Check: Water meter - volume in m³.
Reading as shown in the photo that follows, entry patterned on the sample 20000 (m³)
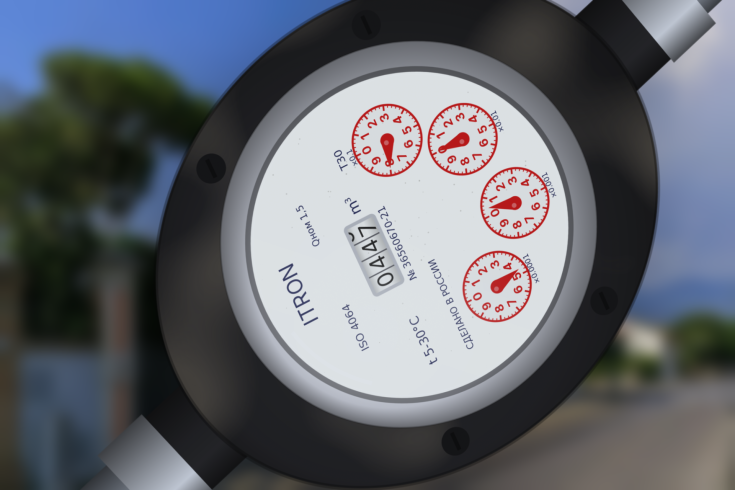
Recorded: 446.8004 (m³)
